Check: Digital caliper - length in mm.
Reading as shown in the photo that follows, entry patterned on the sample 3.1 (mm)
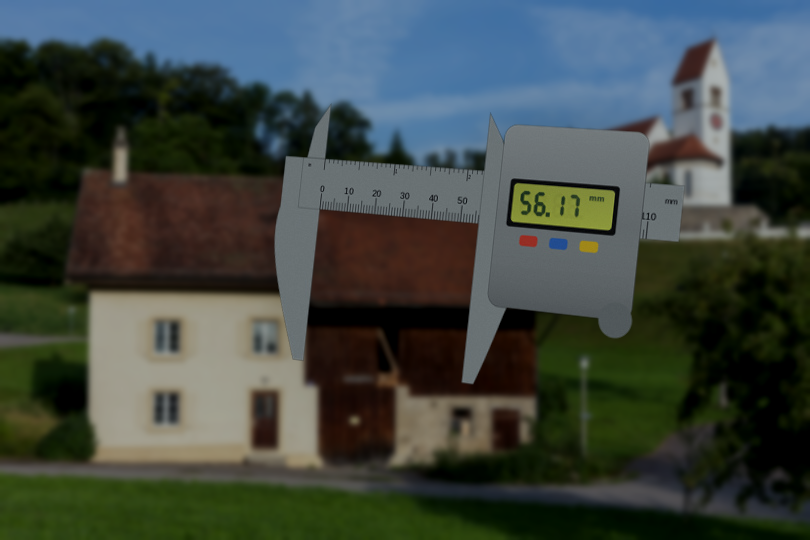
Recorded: 56.17 (mm)
